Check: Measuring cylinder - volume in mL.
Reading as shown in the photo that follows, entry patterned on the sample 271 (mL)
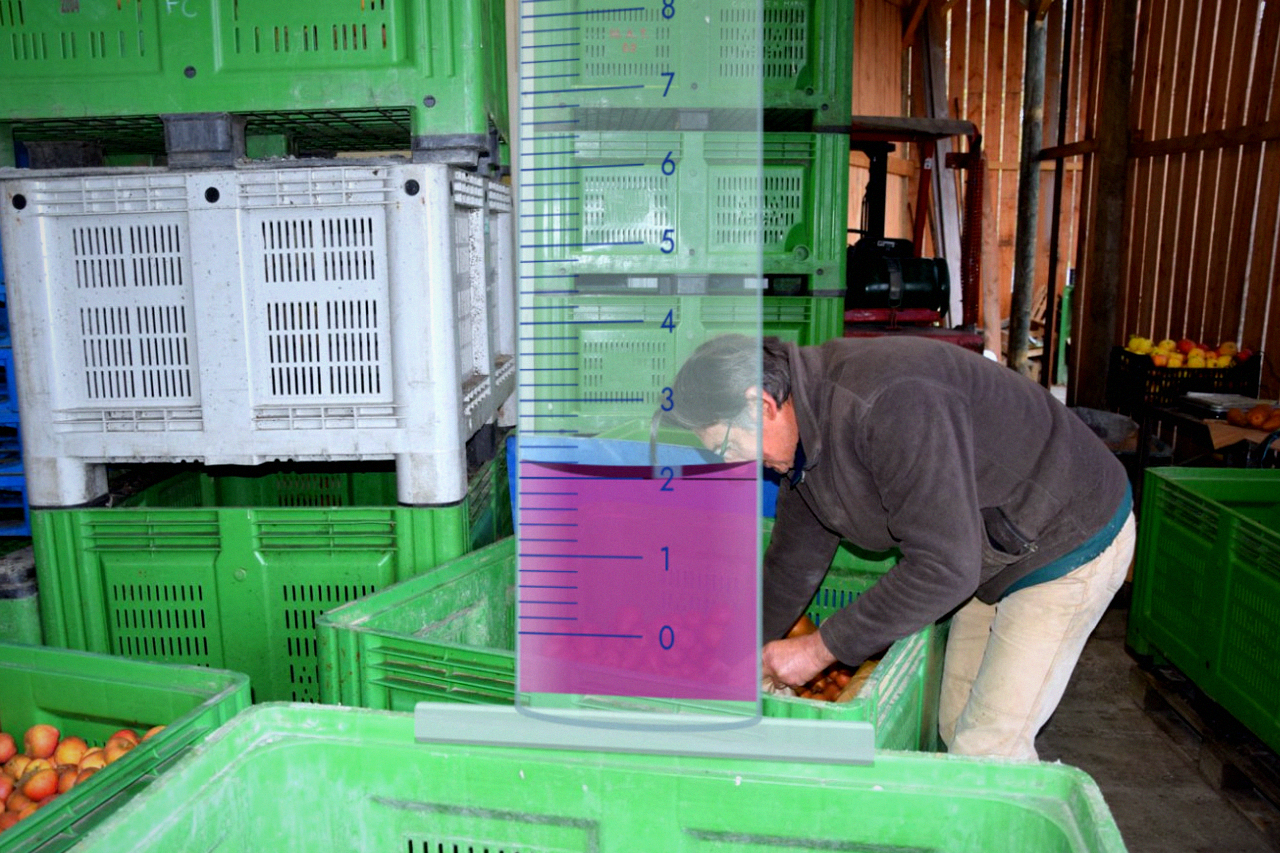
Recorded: 2 (mL)
